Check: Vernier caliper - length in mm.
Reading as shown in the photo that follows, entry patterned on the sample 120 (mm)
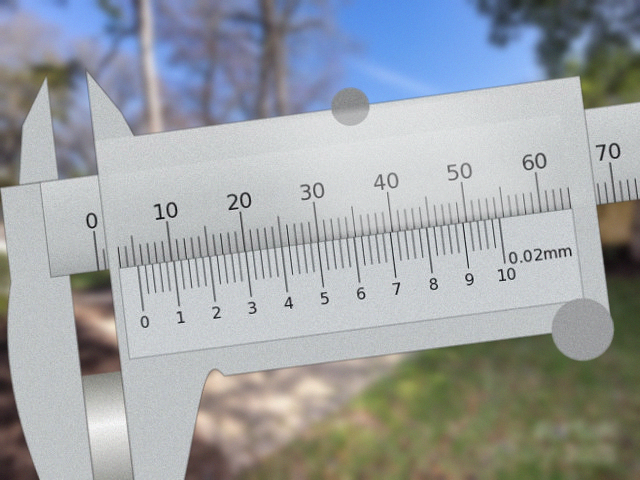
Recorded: 5.4 (mm)
